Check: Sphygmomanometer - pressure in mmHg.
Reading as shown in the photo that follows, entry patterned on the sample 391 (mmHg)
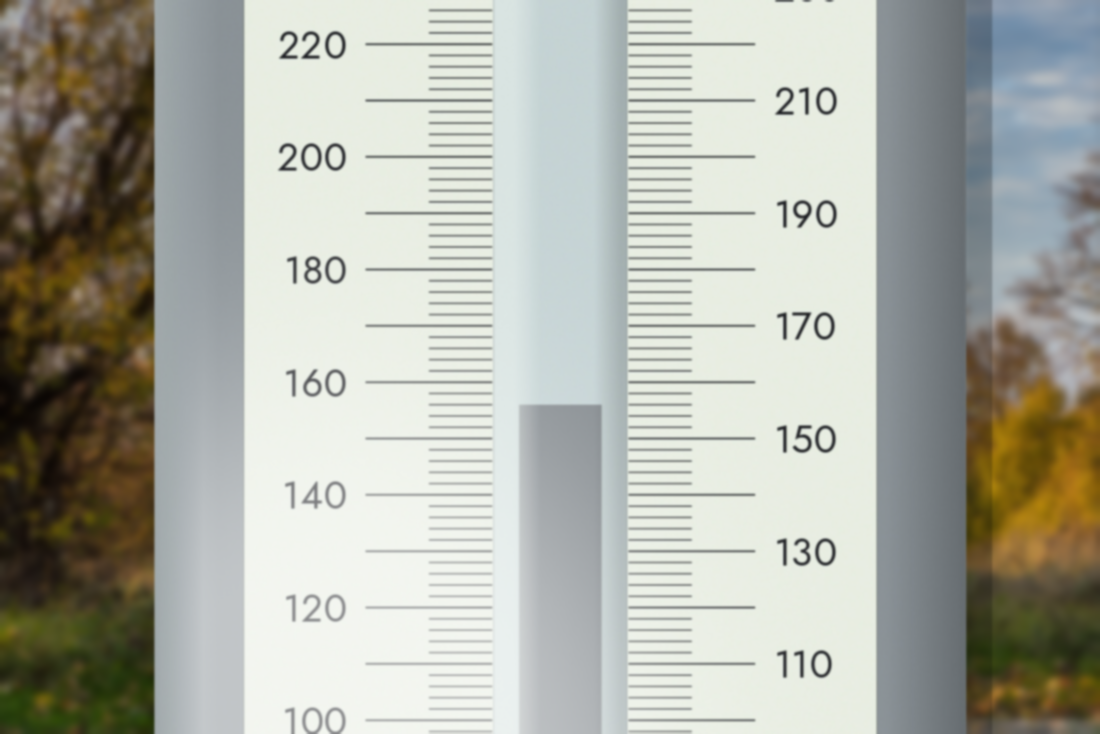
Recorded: 156 (mmHg)
